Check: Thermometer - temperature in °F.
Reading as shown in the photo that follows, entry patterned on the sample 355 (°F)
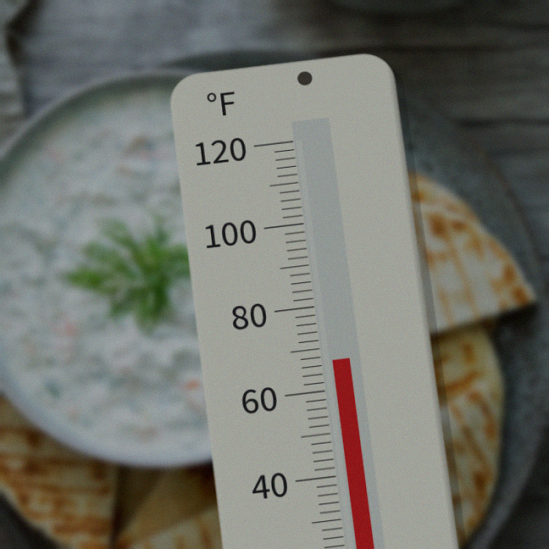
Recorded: 67 (°F)
